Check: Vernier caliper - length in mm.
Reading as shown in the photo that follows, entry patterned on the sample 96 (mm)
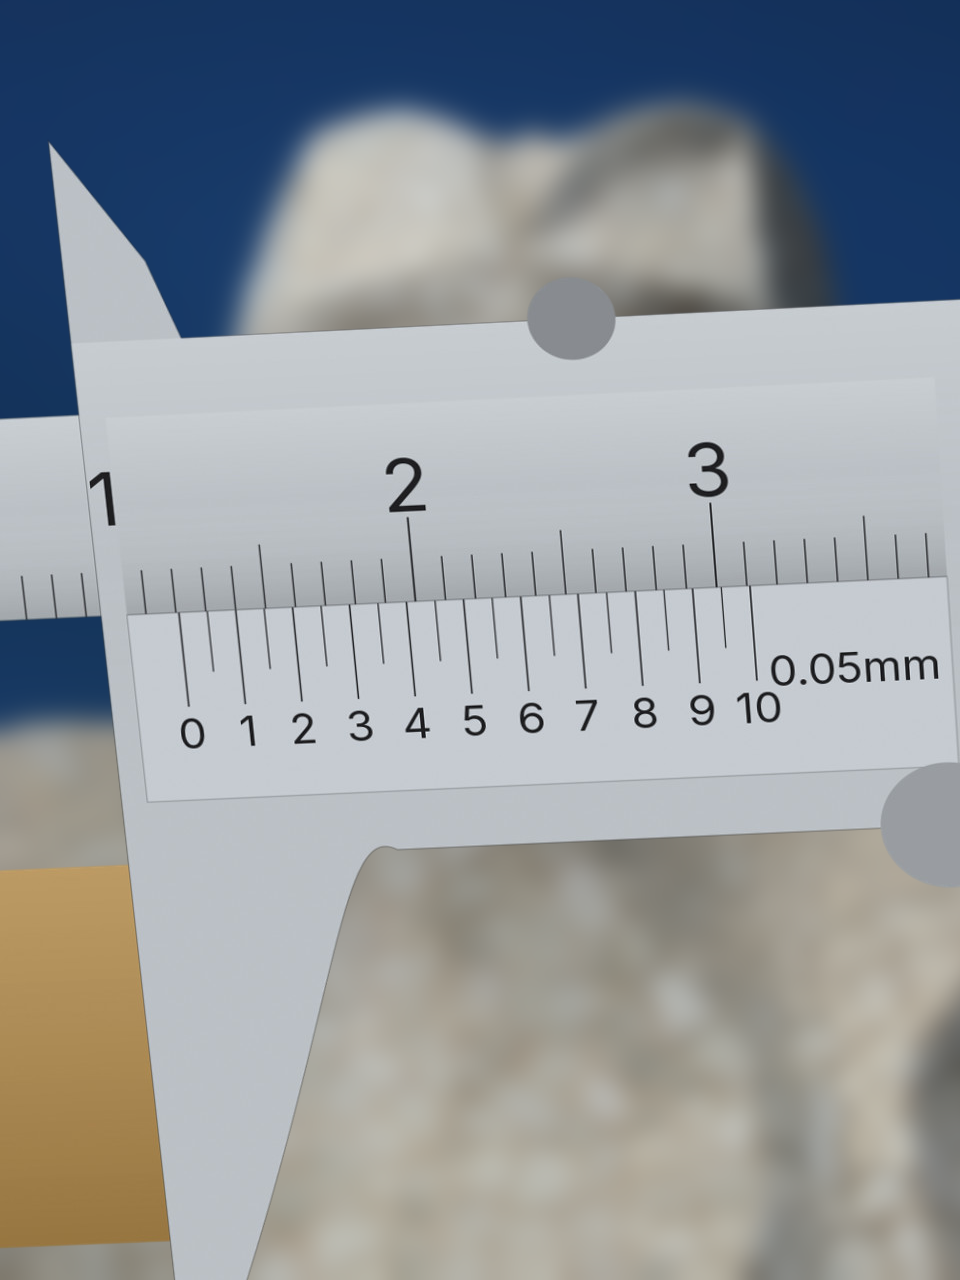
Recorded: 12.10 (mm)
